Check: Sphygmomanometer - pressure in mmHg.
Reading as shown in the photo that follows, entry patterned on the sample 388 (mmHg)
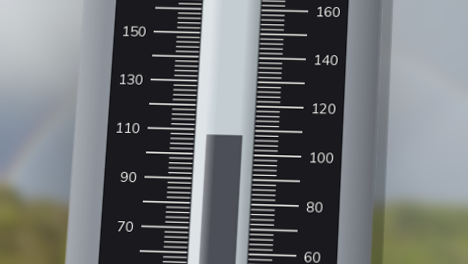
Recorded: 108 (mmHg)
